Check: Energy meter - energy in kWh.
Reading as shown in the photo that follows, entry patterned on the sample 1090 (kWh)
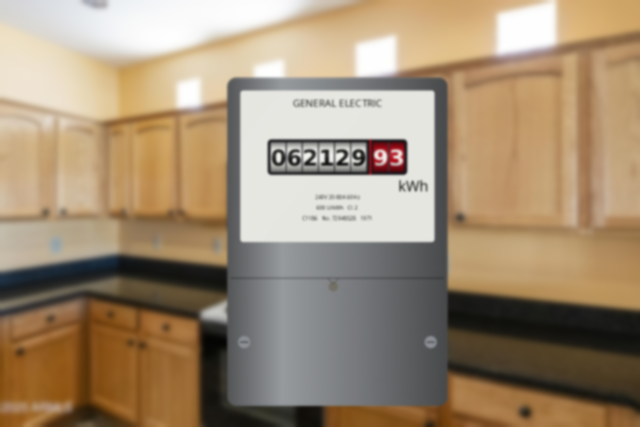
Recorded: 62129.93 (kWh)
